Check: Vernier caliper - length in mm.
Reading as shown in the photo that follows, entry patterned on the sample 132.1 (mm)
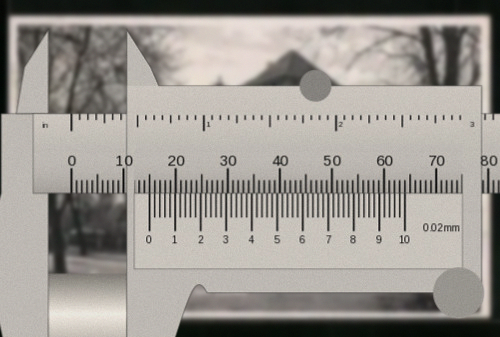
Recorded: 15.0 (mm)
